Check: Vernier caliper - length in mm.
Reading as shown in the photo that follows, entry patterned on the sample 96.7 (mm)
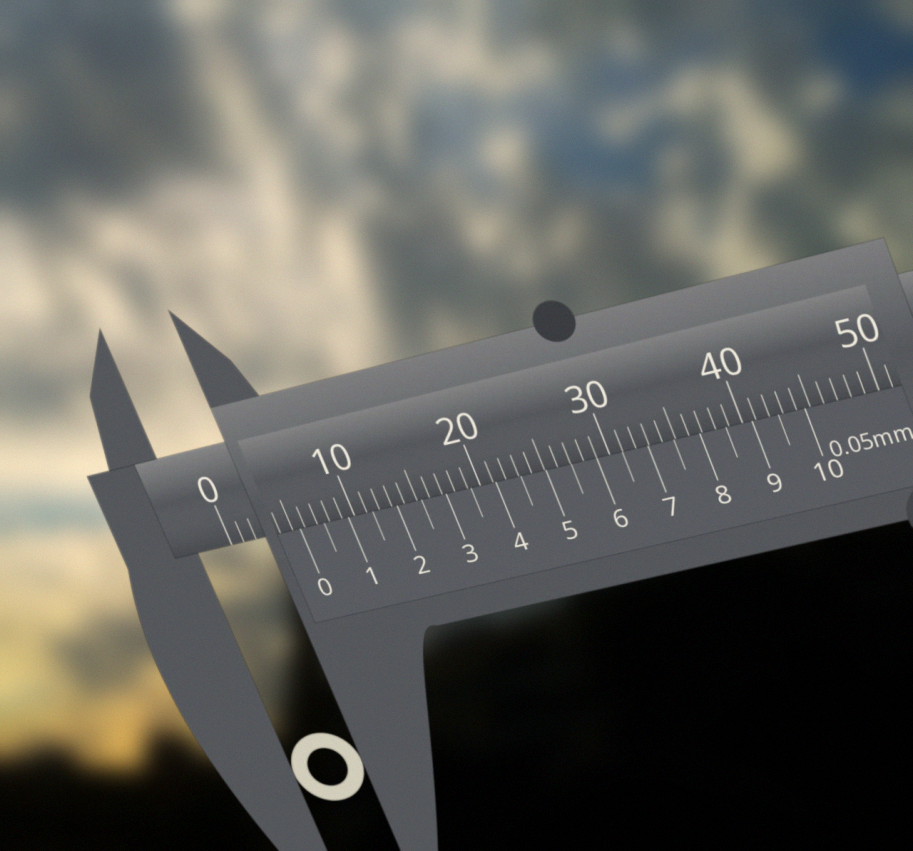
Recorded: 5.6 (mm)
